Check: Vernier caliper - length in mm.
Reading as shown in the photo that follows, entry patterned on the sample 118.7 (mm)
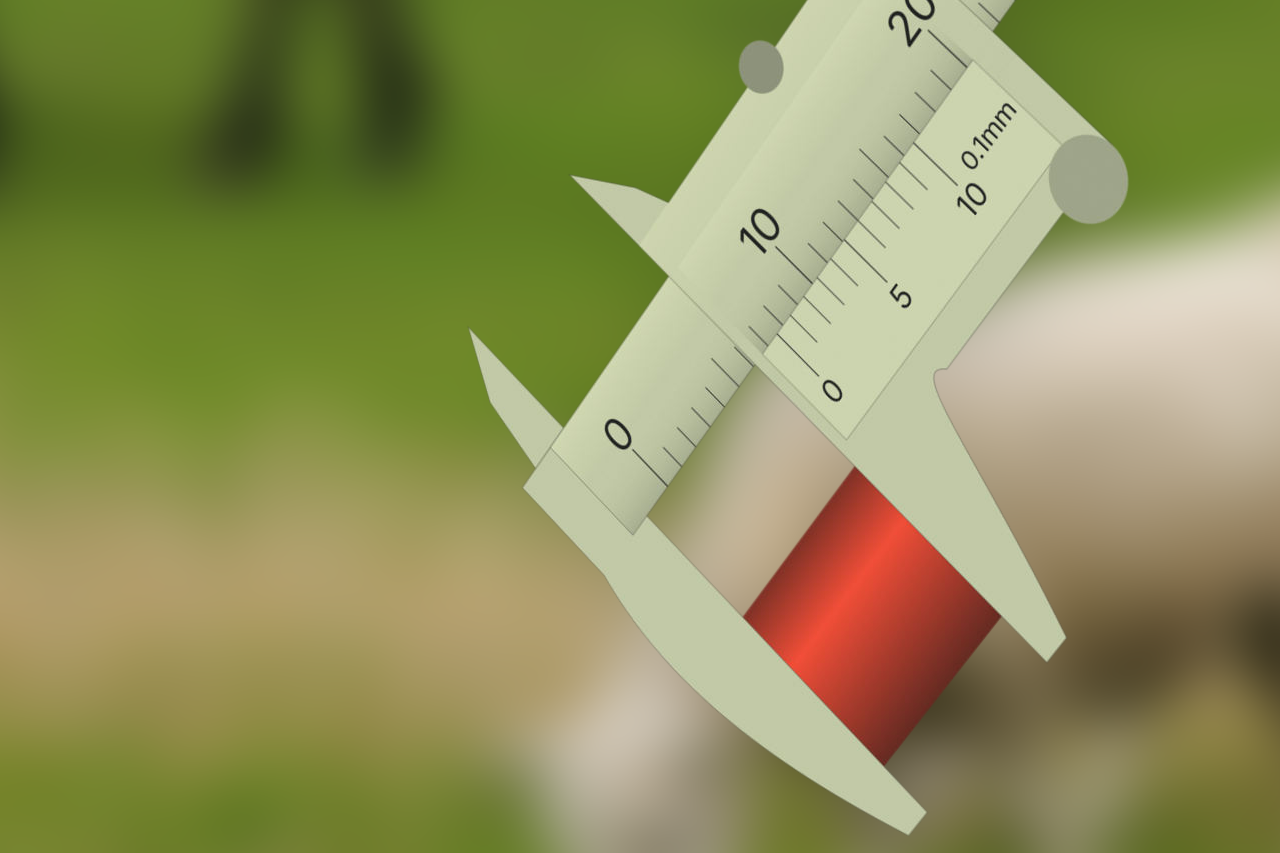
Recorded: 7.6 (mm)
